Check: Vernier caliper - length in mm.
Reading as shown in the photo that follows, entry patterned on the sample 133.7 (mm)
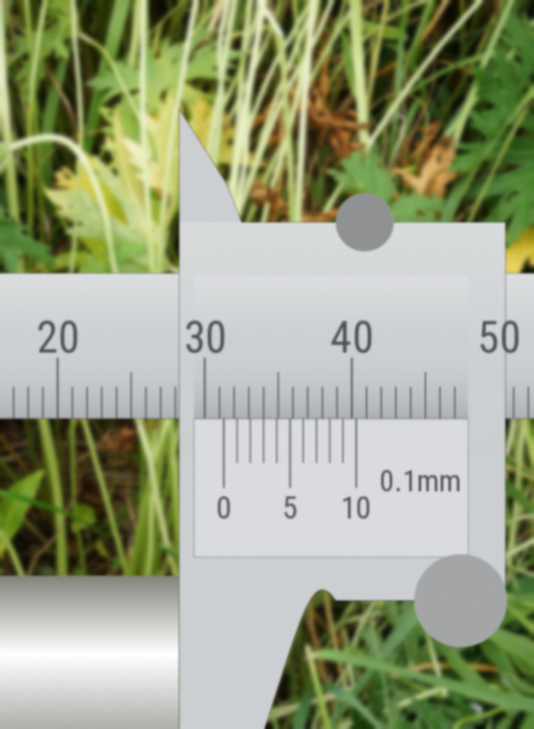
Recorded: 31.3 (mm)
